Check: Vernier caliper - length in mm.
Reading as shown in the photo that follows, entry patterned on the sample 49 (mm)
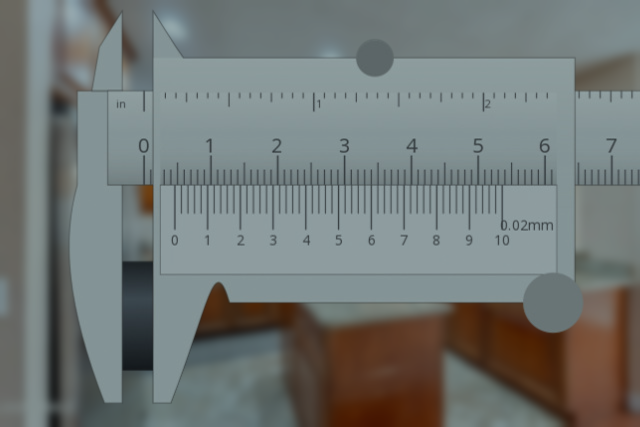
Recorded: 4.6 (mm)
